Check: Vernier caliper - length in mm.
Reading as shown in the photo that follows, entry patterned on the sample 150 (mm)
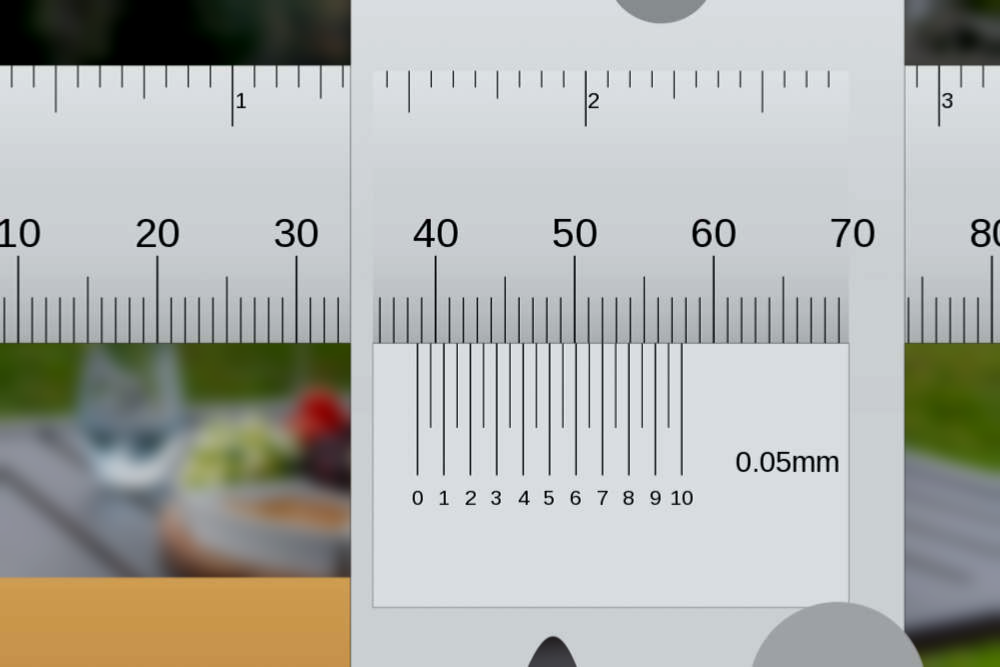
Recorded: 38.7 (mm)
